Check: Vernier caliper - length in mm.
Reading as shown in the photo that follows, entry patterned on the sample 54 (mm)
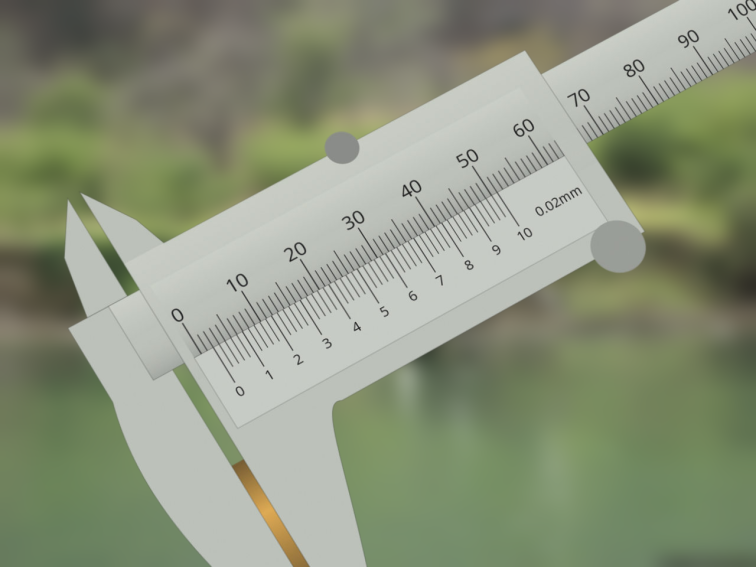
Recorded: 2.0 (mm)
